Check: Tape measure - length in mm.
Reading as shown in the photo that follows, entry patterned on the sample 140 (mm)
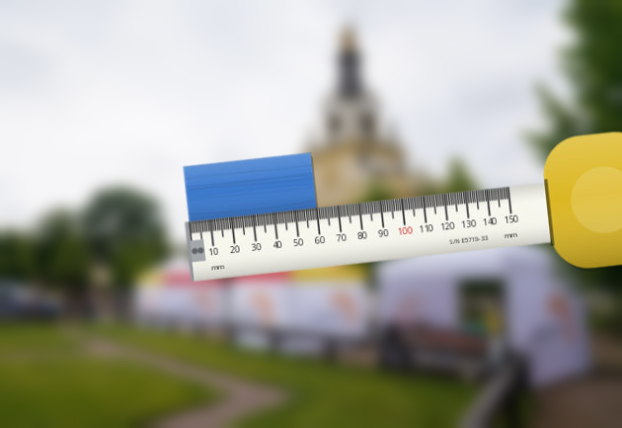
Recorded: 60 (mm)
